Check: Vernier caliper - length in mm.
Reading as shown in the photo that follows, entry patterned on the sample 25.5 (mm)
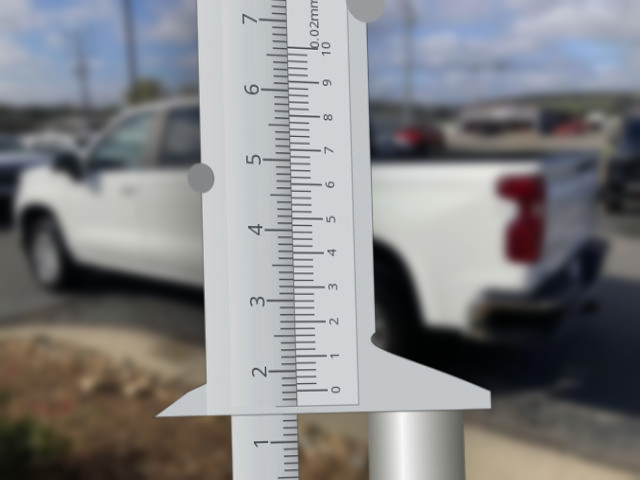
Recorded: 17.2 (mm)
